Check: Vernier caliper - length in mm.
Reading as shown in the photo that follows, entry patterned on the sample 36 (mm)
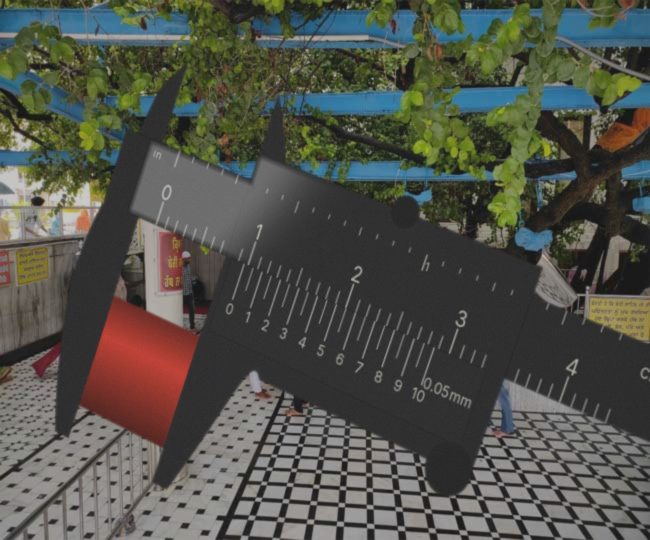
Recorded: 9.6 (mm)
